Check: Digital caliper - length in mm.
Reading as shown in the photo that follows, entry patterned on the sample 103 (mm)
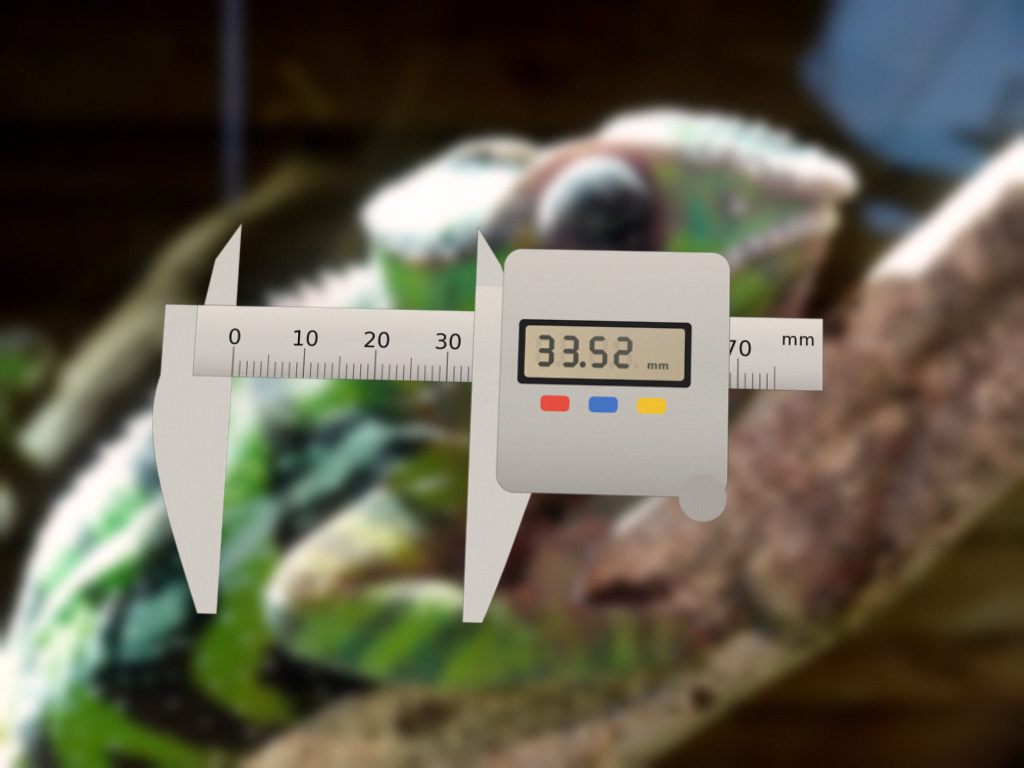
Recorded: 33.52 (mm)
